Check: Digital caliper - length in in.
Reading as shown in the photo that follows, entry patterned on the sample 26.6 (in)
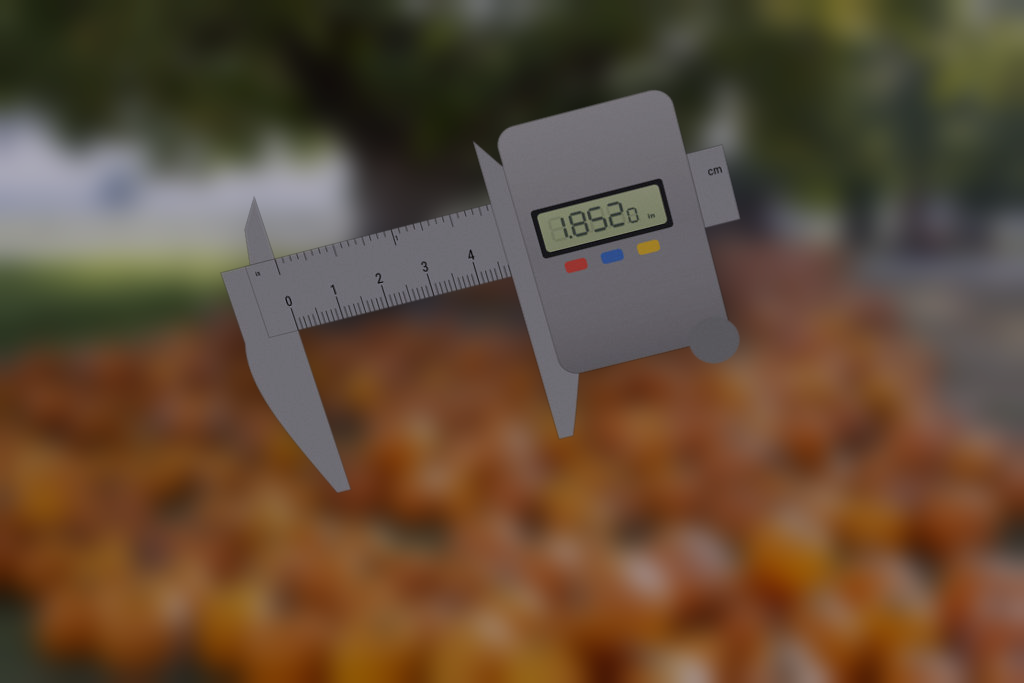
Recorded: 1.8520 (in)
